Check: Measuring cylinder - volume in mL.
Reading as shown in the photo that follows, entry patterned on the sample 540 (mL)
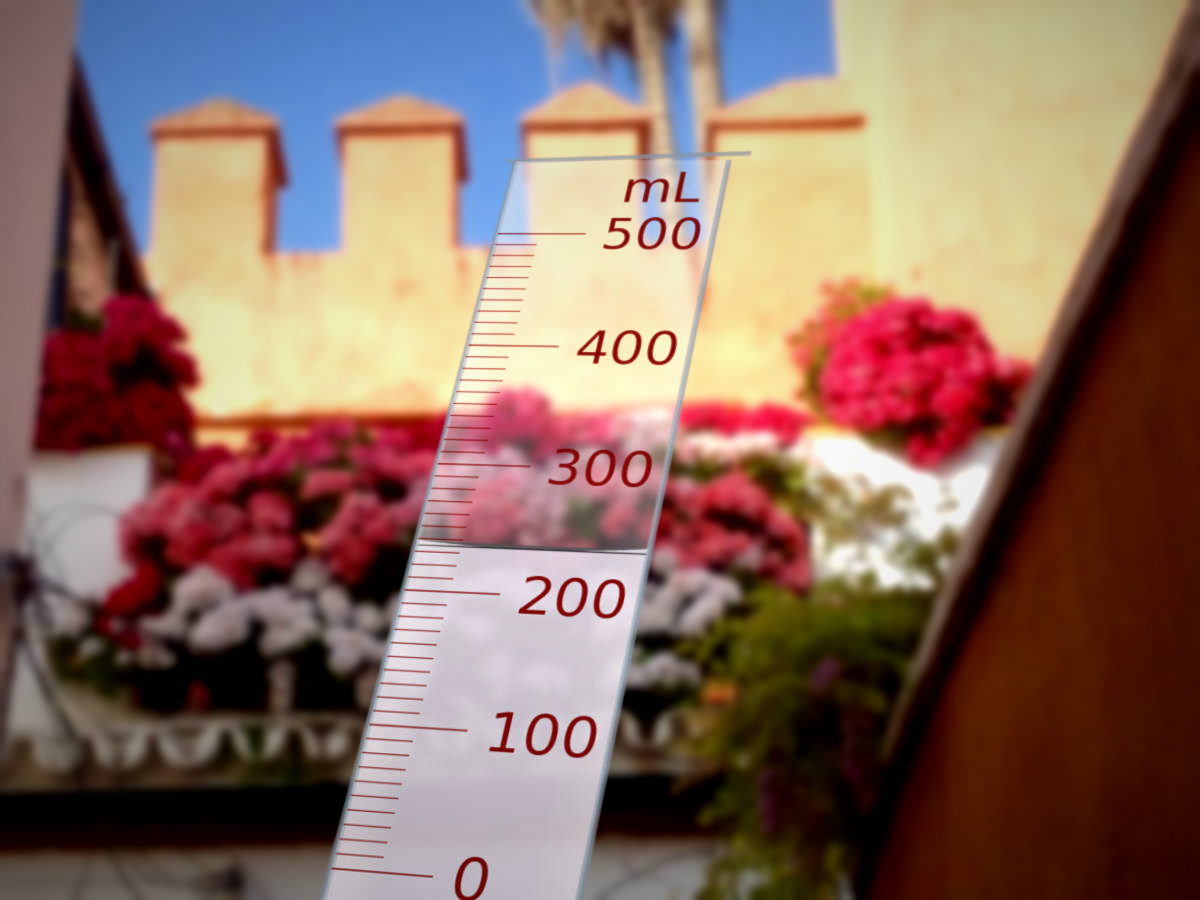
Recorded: 235 (mL)
